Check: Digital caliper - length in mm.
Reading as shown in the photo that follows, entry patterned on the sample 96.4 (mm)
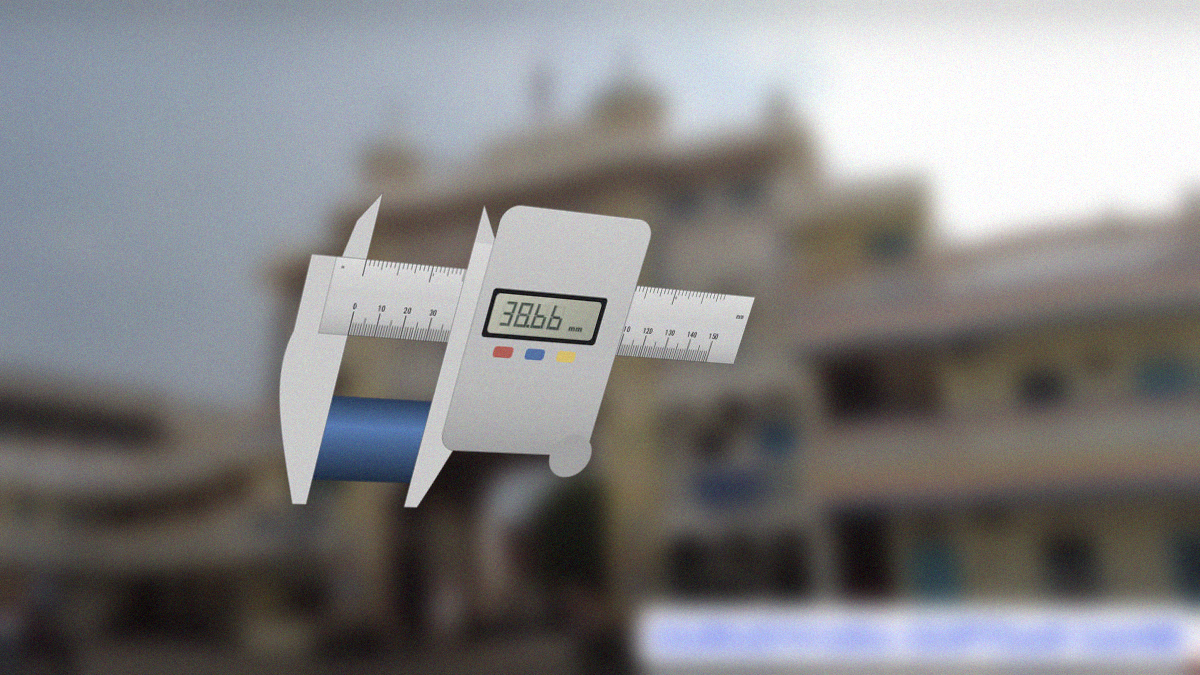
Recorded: 38.66 (mm)
